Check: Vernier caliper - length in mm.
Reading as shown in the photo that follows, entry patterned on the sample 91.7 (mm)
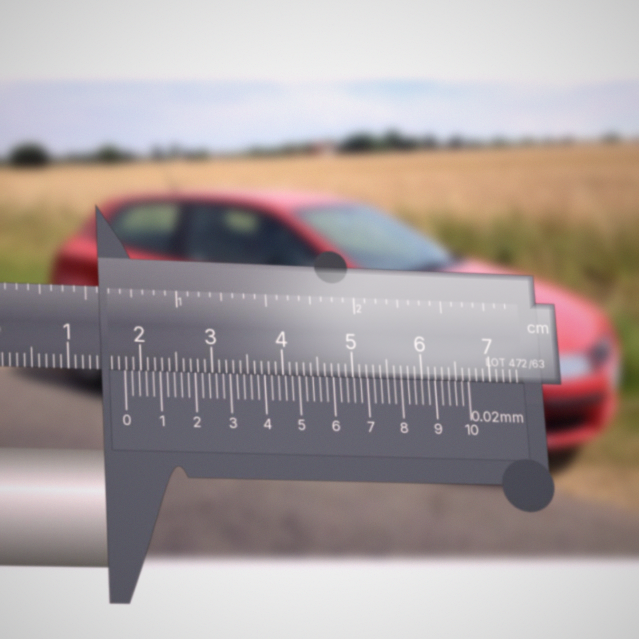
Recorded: 17.8 (mm)
